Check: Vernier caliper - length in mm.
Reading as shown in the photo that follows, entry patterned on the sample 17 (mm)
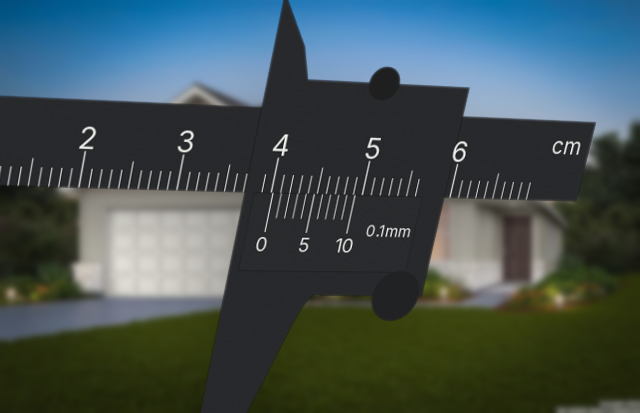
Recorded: 40.2 (mm)
